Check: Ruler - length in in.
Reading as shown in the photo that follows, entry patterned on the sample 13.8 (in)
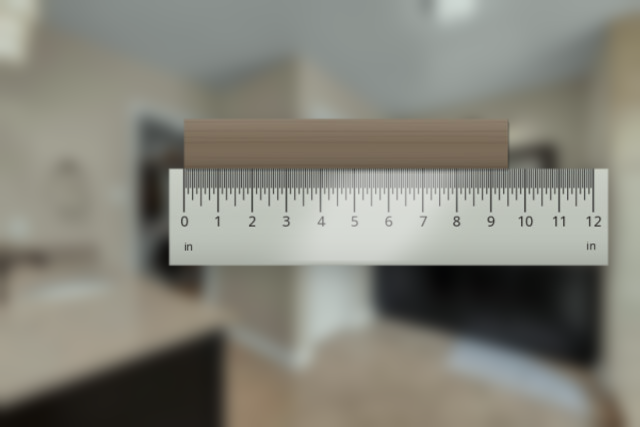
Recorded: 9.5 (in)
